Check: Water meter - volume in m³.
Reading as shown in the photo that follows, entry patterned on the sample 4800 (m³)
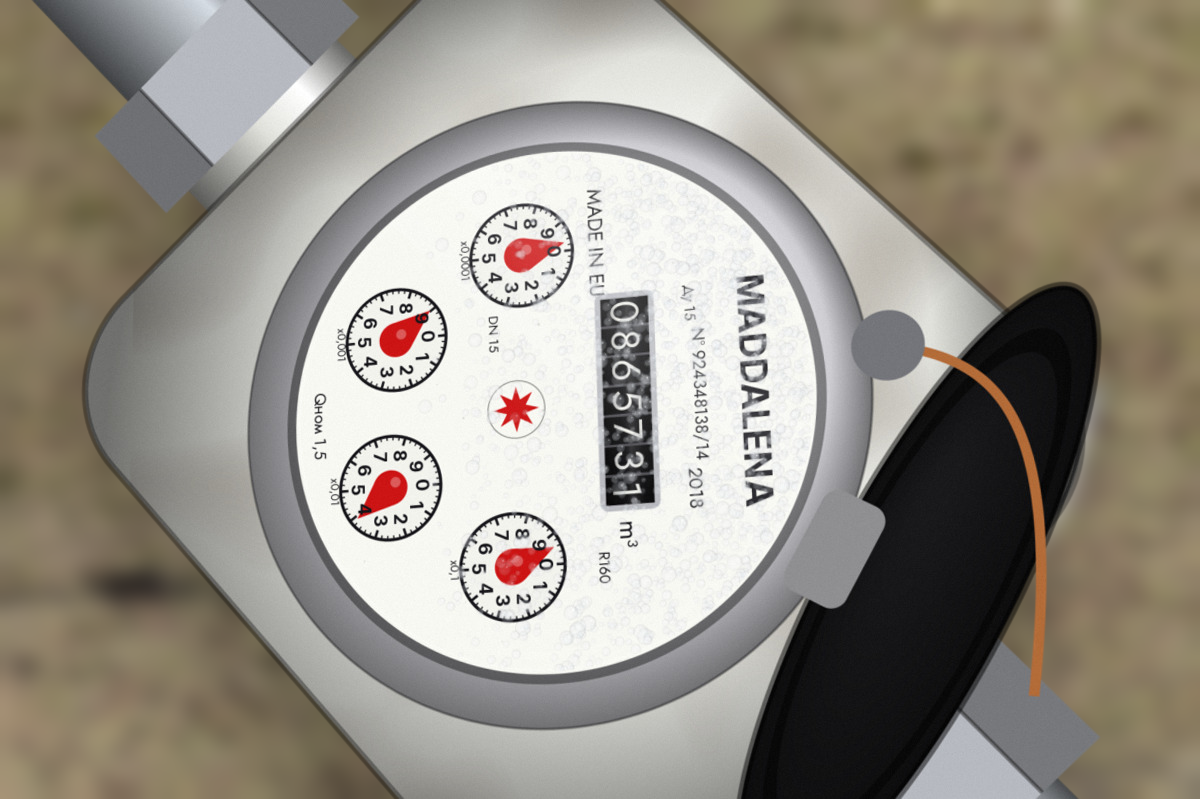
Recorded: 865730.9389 (m³)
